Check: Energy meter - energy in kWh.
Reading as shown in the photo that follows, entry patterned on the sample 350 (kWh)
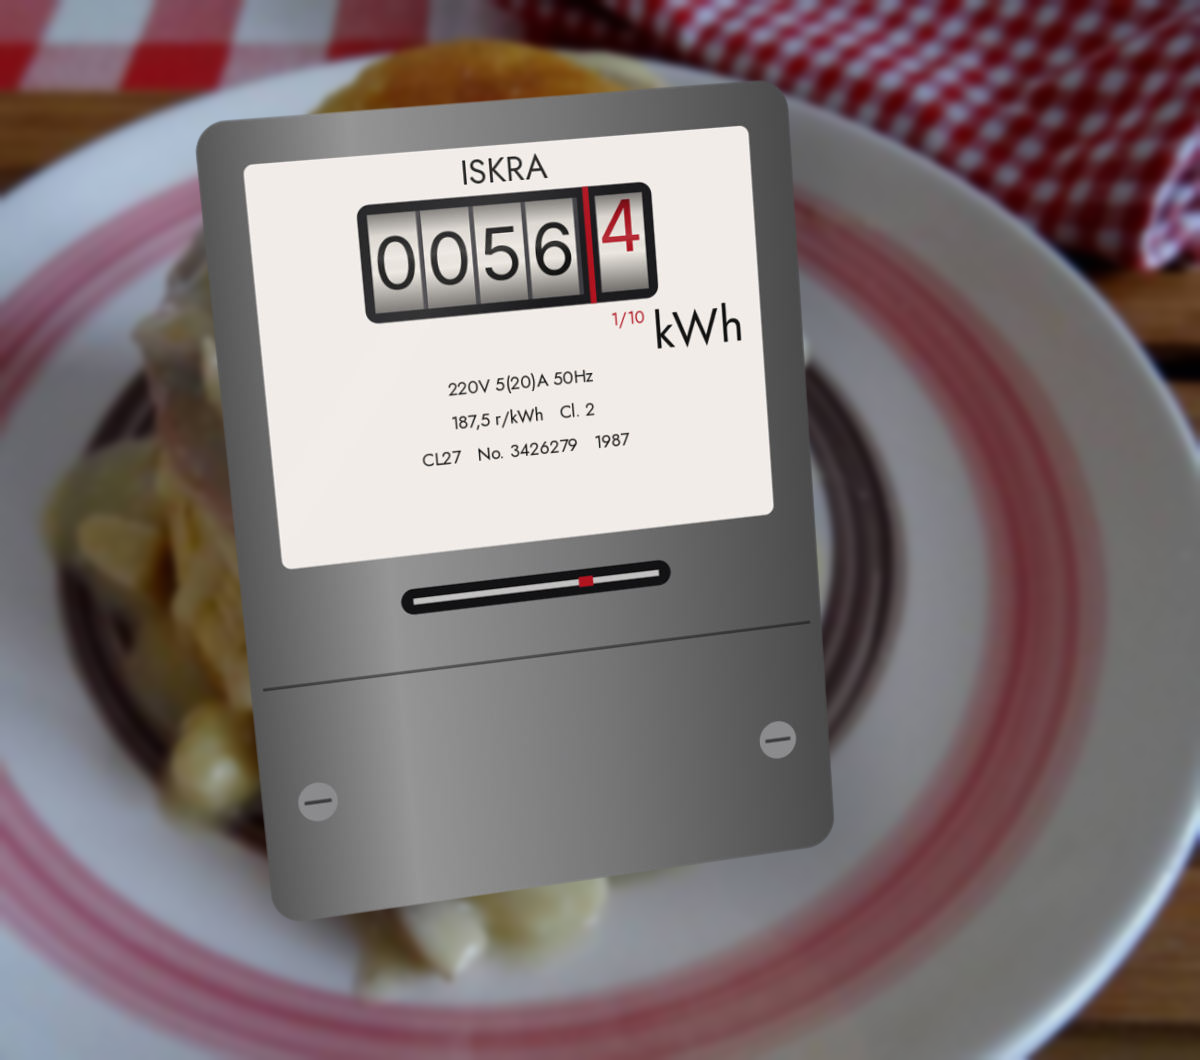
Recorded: 56.4 (kWh)
